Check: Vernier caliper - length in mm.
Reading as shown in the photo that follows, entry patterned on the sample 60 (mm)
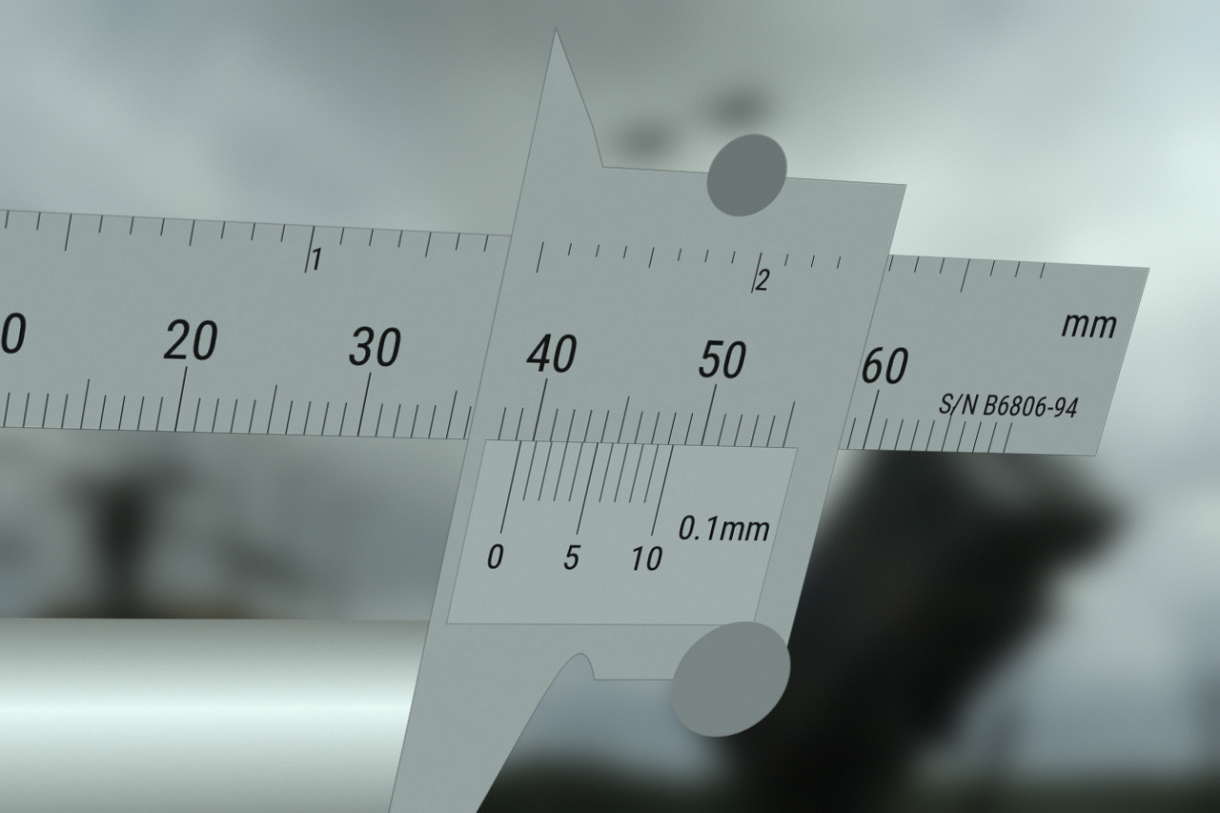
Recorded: 39.3 (mm)
